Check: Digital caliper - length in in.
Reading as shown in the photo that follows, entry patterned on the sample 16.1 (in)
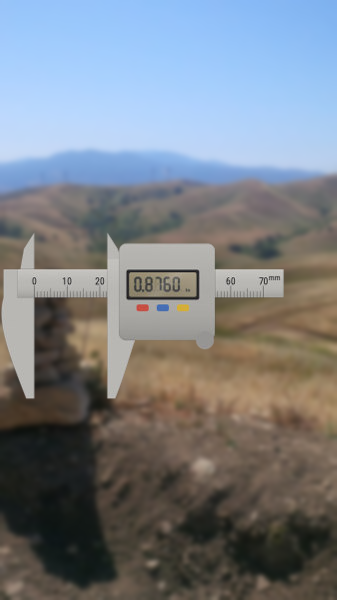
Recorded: 0.8760 (in)
